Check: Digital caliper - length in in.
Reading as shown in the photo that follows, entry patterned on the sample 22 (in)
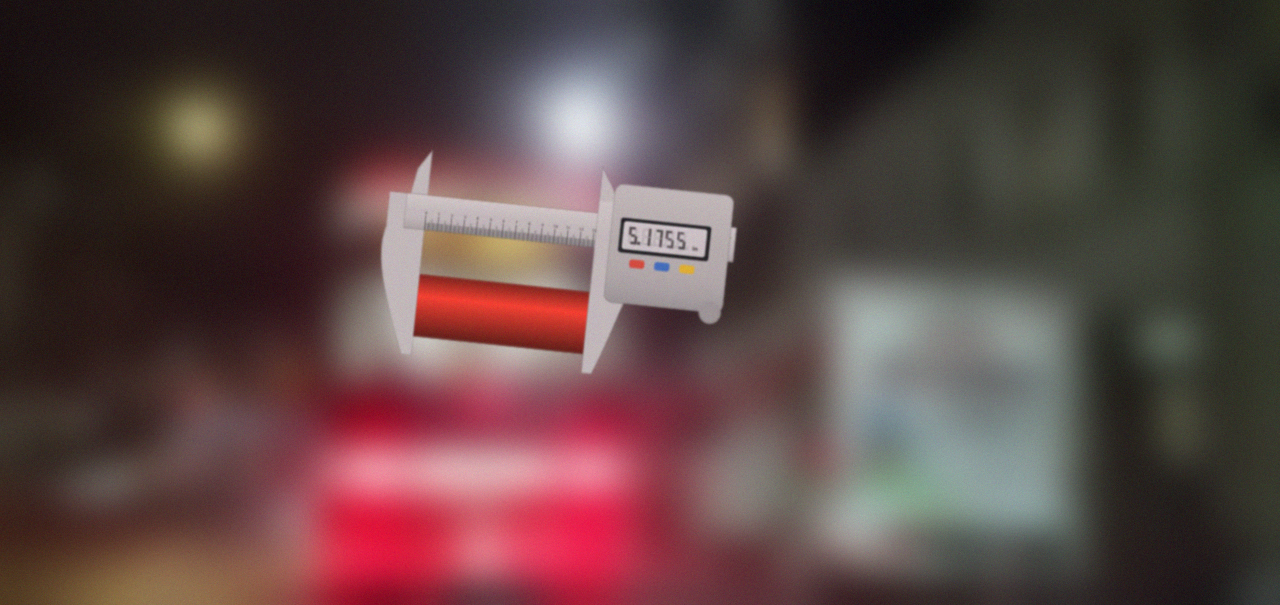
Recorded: 5.1755 (in)
